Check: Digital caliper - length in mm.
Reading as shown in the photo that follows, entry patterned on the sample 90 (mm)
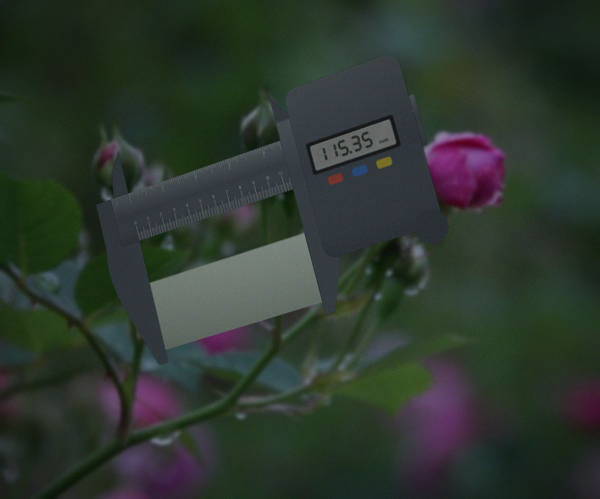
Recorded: 115.35 (mm)
